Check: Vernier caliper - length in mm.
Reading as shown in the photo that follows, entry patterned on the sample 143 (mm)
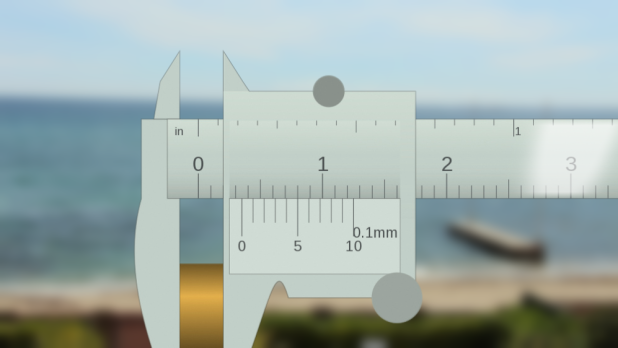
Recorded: 3.5 (mm)
